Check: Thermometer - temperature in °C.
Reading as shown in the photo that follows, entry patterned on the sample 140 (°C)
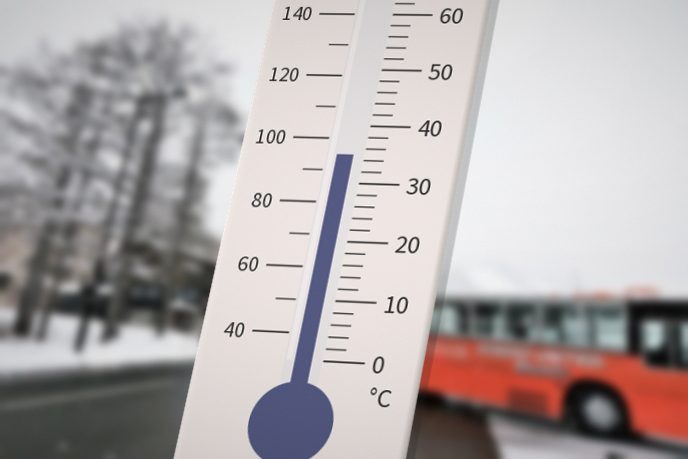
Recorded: 35 (°C)
